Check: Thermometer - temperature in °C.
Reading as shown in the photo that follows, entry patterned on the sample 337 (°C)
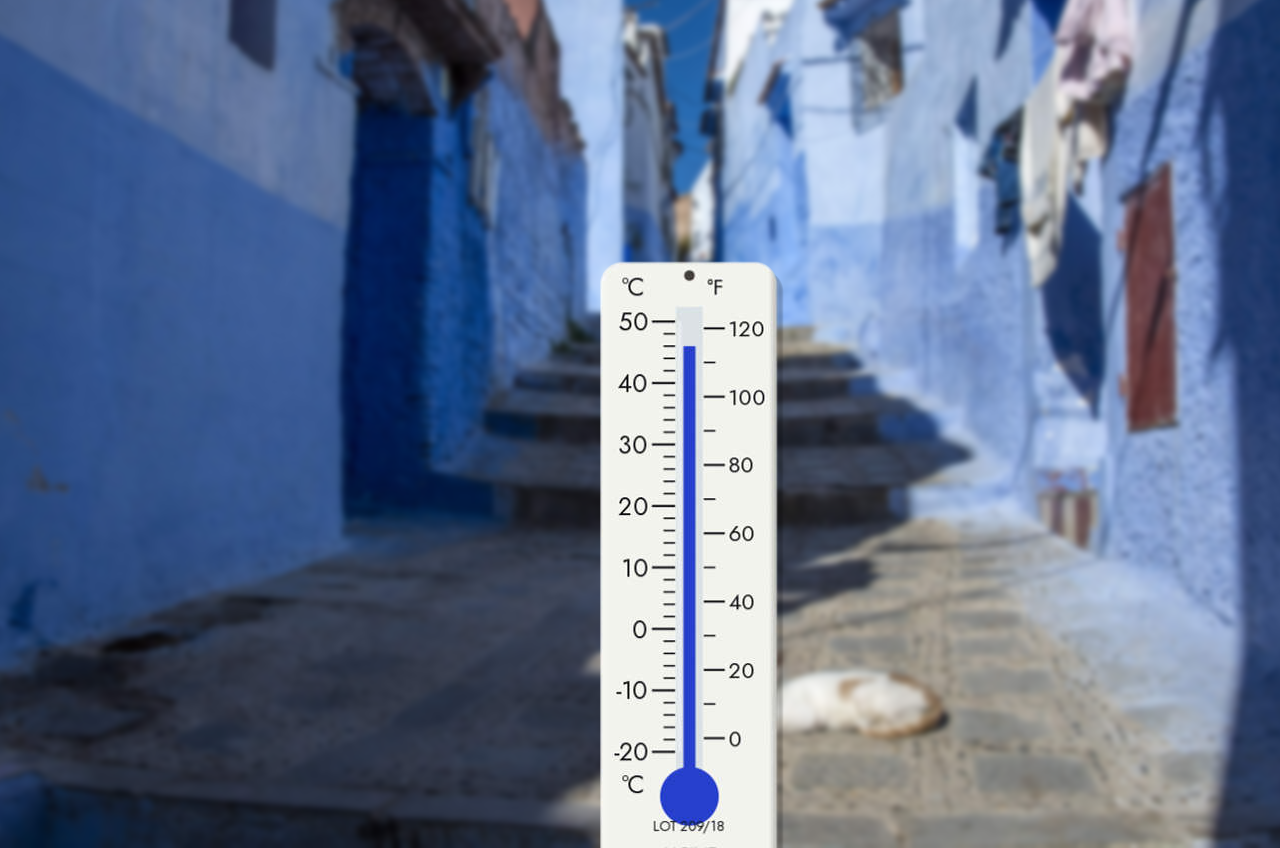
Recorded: 46 (°C)
